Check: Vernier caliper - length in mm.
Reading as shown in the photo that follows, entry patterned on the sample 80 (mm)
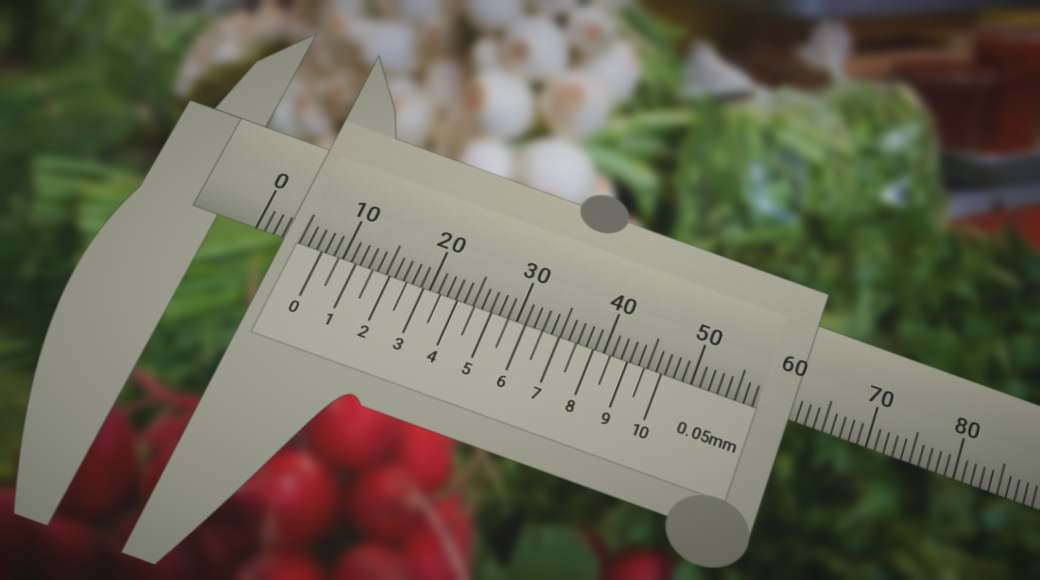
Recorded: 7.6 (mm)
